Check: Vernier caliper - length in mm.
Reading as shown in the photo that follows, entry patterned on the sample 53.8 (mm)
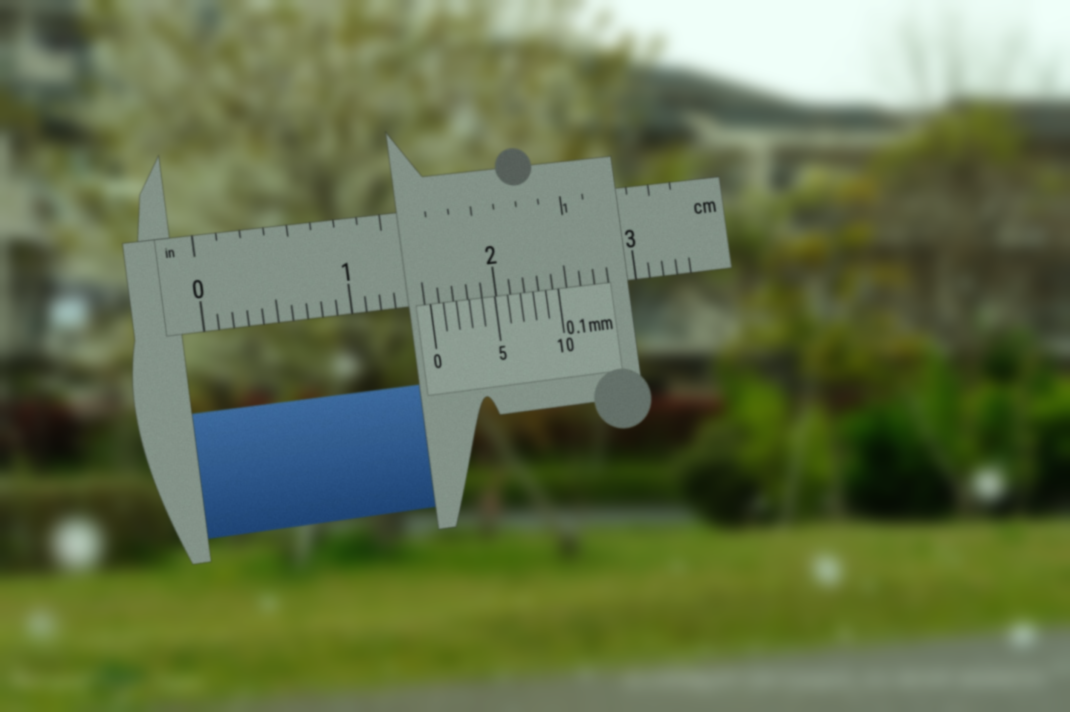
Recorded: 15.4 (mm)
